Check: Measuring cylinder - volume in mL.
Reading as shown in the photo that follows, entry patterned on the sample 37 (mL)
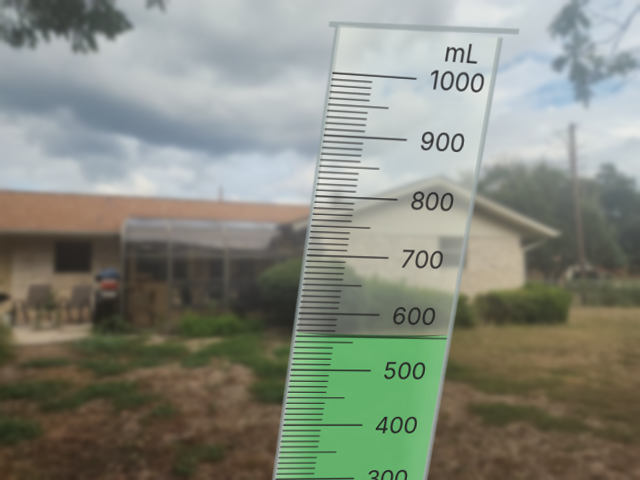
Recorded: 560 (mL)
